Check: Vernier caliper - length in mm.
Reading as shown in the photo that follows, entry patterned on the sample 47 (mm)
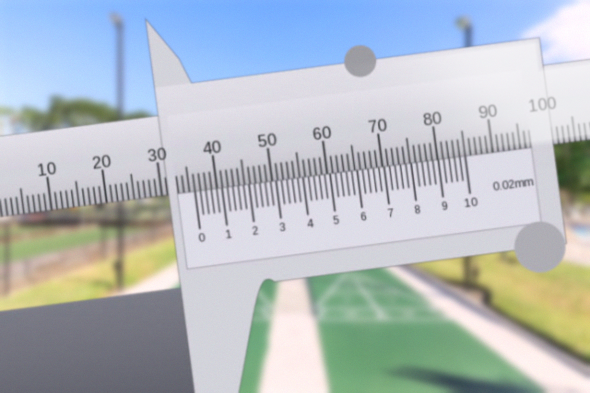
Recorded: 36.0 (mm)
